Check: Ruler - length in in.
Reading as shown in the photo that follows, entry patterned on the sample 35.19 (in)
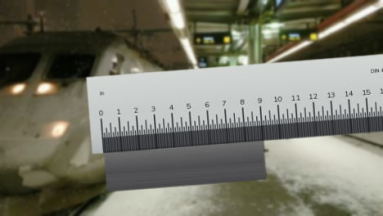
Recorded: 9 (in)
